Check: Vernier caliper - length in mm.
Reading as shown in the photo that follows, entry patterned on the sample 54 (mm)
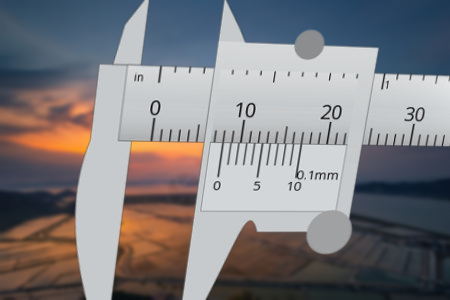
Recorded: 8.0 (mm)
